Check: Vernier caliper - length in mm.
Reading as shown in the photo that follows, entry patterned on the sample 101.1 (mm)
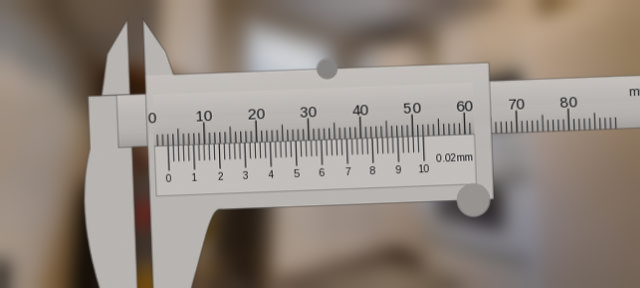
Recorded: 3.0 (mm)
